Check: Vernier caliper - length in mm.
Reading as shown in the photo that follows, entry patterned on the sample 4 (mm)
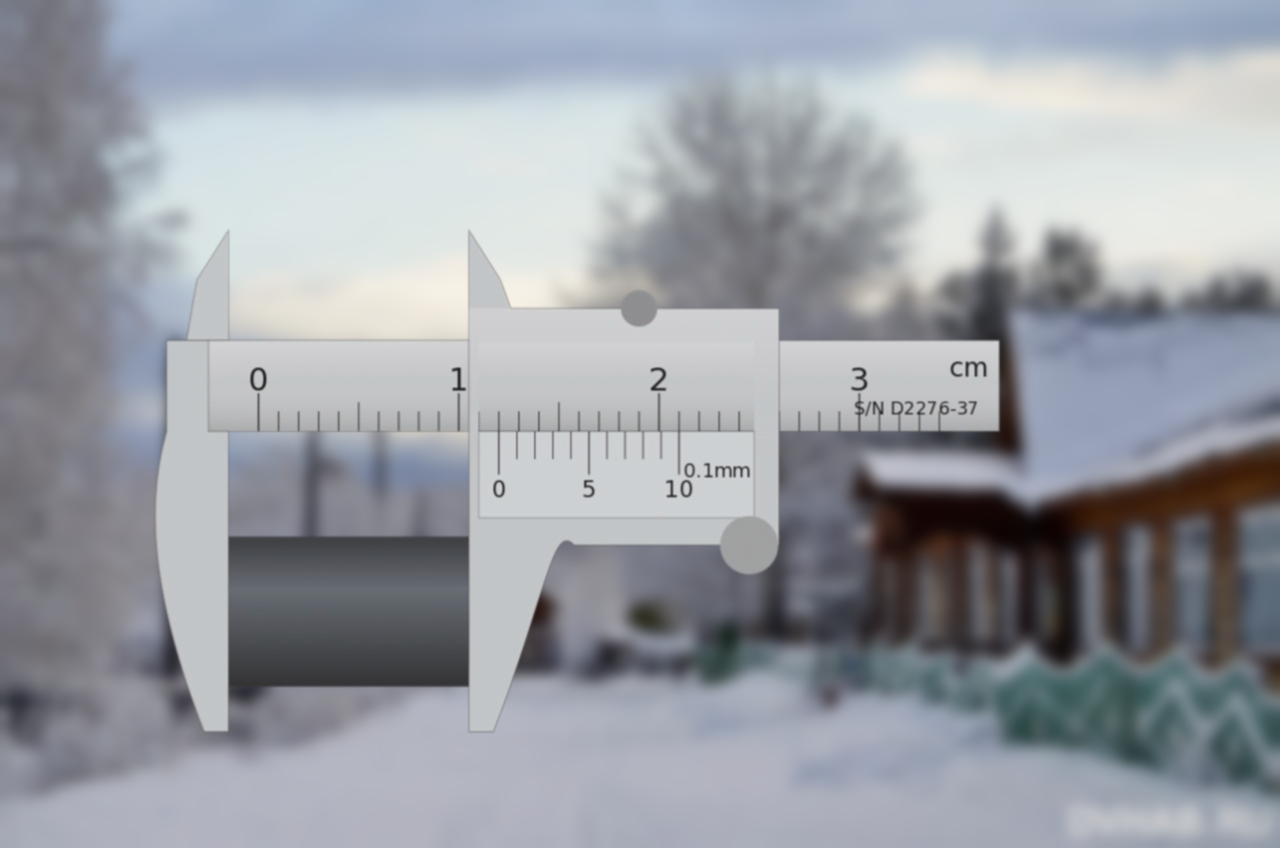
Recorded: 12.0 (mm)
